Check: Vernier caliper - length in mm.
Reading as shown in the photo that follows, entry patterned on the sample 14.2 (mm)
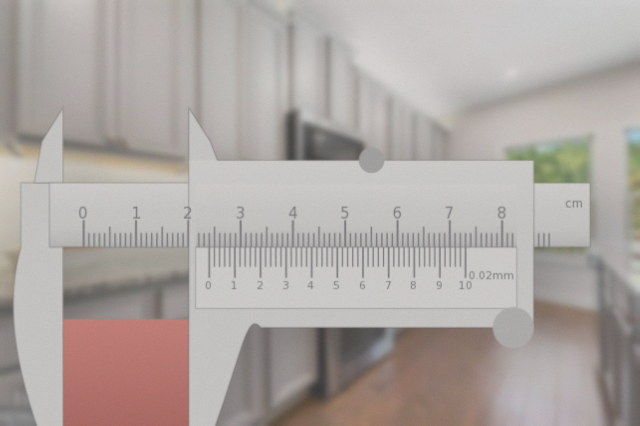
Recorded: 24.0 (mm)
